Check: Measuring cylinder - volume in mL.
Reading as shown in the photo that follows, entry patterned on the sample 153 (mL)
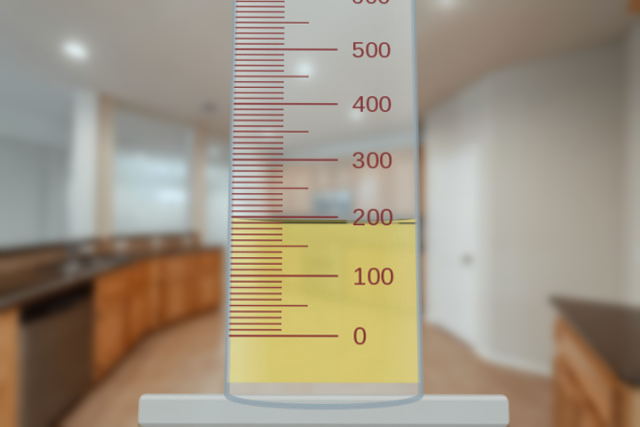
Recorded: 190 (mL)
